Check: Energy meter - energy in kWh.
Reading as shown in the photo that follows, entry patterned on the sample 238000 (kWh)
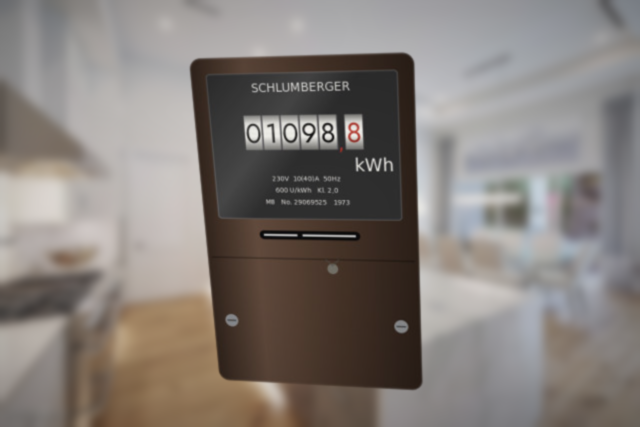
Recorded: 1098.8 (kWh)
